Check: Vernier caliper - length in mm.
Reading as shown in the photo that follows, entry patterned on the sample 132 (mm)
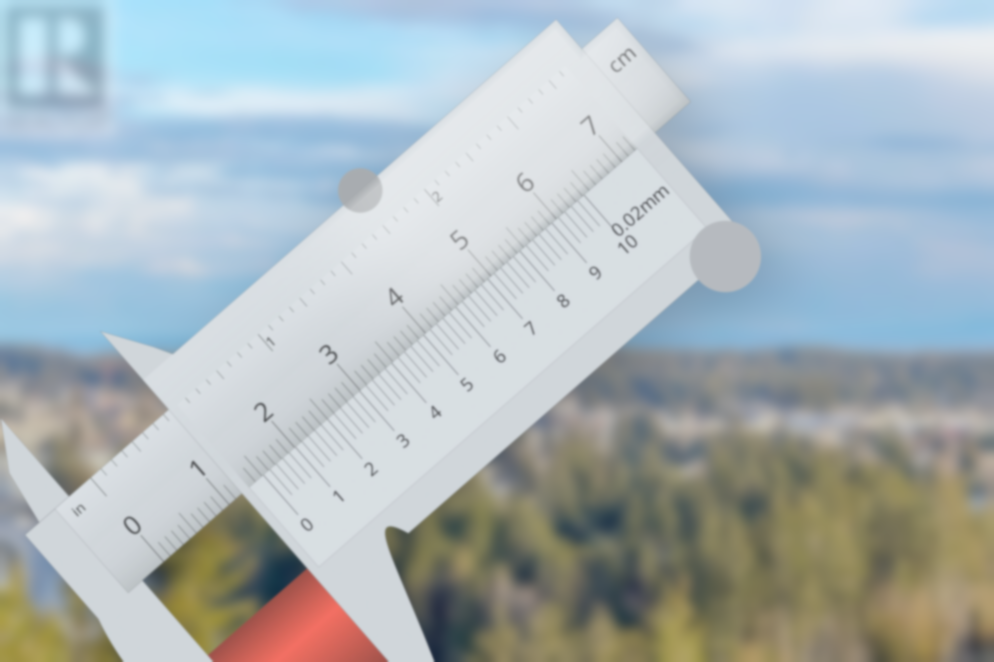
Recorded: 15.2 (mm)
